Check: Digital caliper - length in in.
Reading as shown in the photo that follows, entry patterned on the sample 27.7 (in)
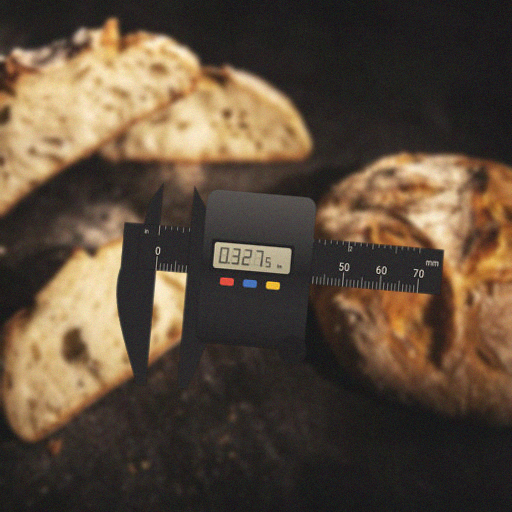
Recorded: 0.3275 (in)
